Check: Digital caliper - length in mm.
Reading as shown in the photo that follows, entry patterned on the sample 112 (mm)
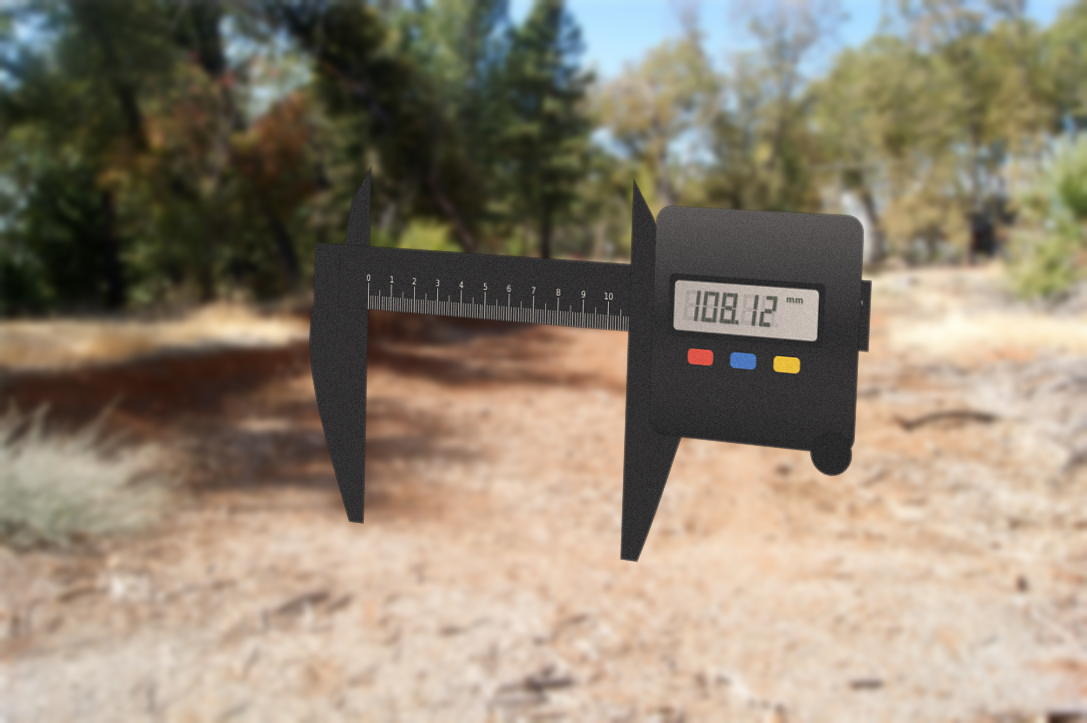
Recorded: 108.12 (mm)
